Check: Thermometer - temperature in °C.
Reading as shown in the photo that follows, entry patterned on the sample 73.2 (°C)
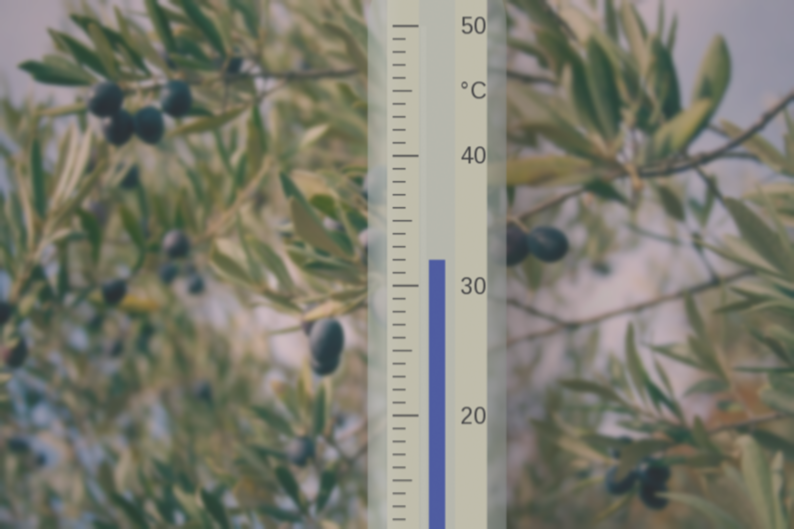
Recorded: 32 (°C)
